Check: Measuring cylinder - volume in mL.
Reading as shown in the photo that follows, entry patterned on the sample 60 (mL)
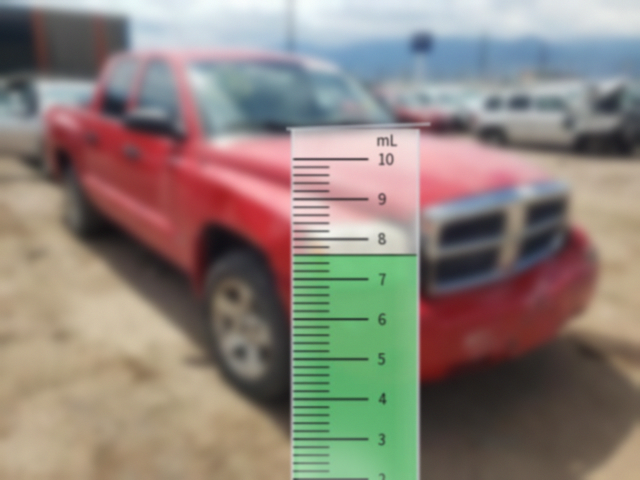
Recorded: 7.6 (mL)
